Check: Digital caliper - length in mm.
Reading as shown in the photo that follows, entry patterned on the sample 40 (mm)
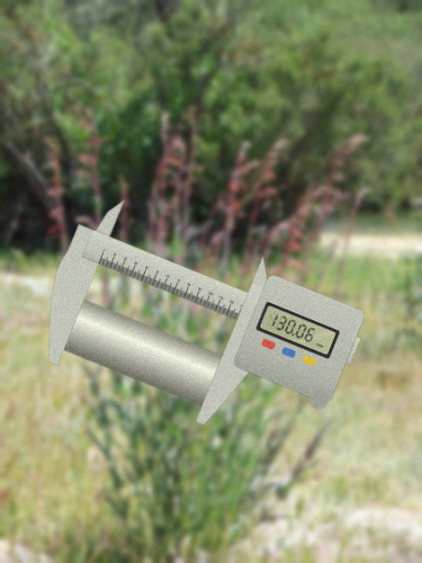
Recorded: 130.06 (mm)
